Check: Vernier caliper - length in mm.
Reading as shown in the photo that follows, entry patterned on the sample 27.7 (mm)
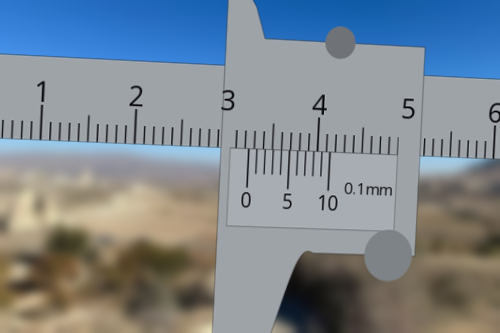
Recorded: 32.4 (mm)
